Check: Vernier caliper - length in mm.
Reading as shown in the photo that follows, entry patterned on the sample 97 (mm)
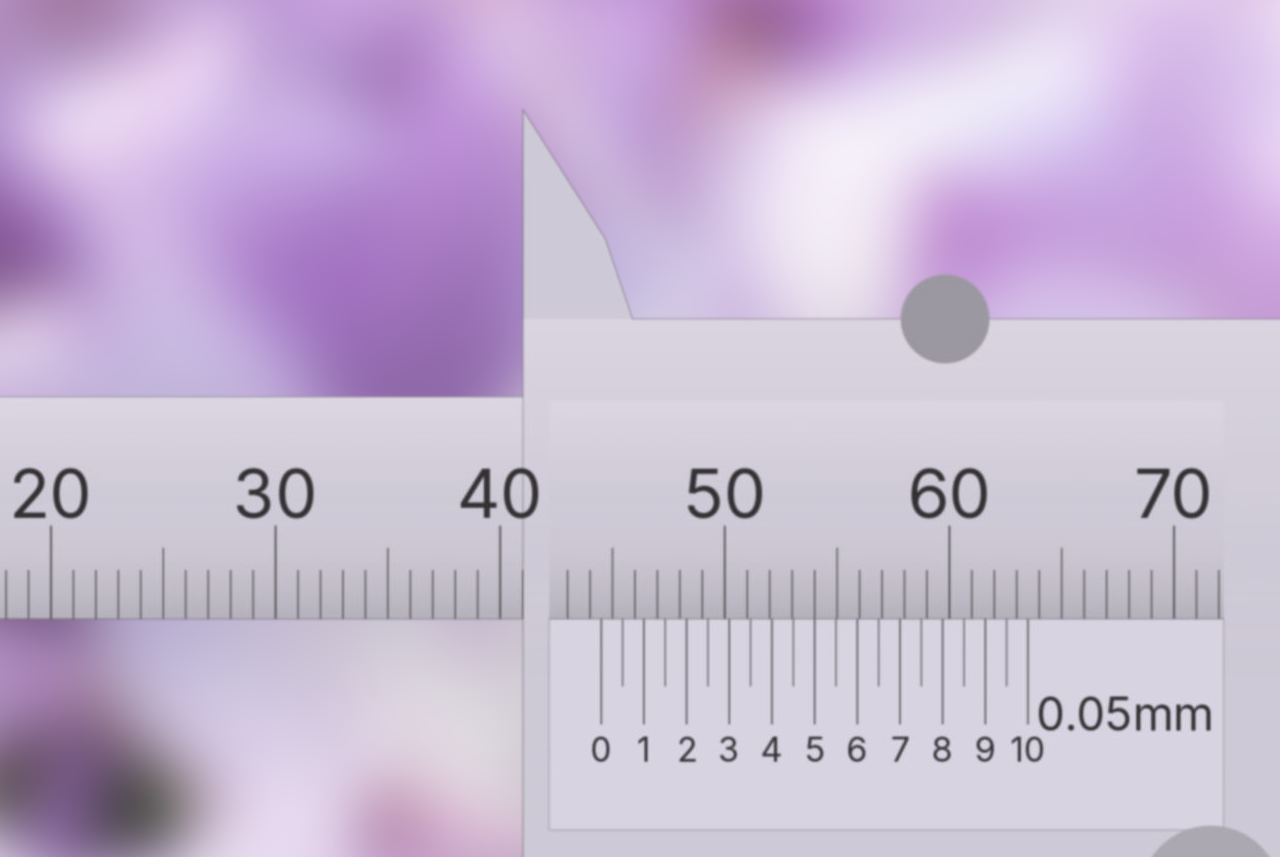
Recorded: 44.5 (mm)
